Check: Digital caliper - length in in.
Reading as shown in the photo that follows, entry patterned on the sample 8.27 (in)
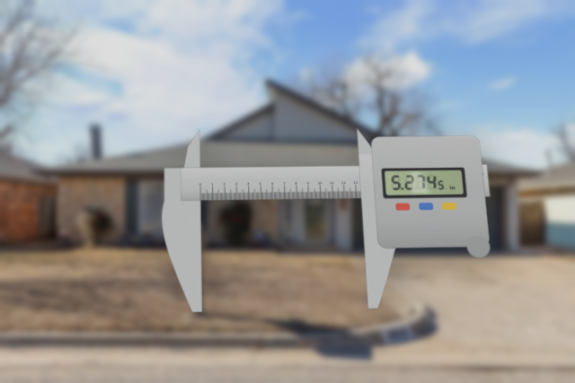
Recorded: 5.2745 (in)
